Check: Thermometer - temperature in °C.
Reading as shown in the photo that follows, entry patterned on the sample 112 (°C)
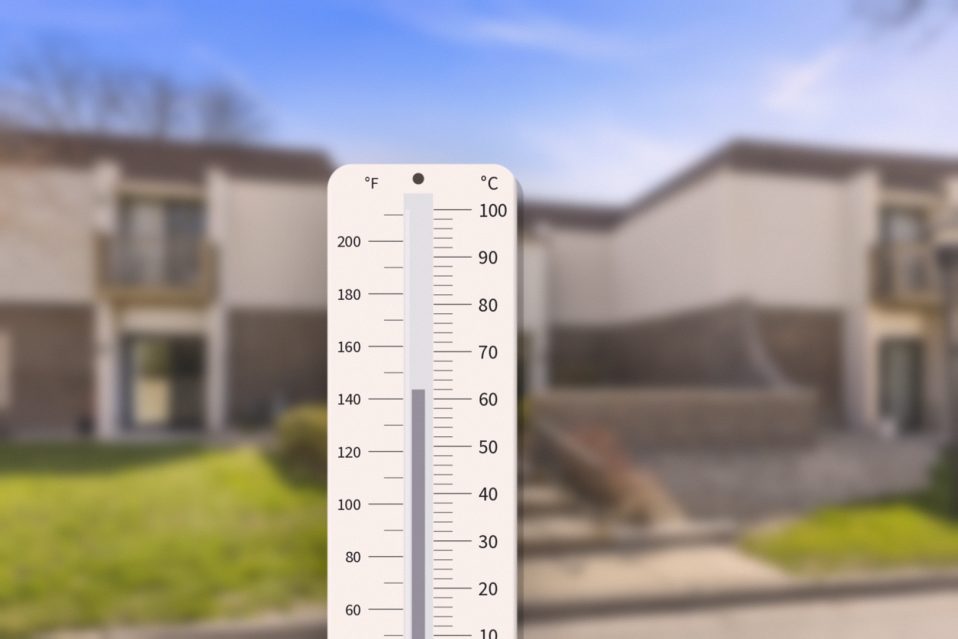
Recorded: 62 (°C)
